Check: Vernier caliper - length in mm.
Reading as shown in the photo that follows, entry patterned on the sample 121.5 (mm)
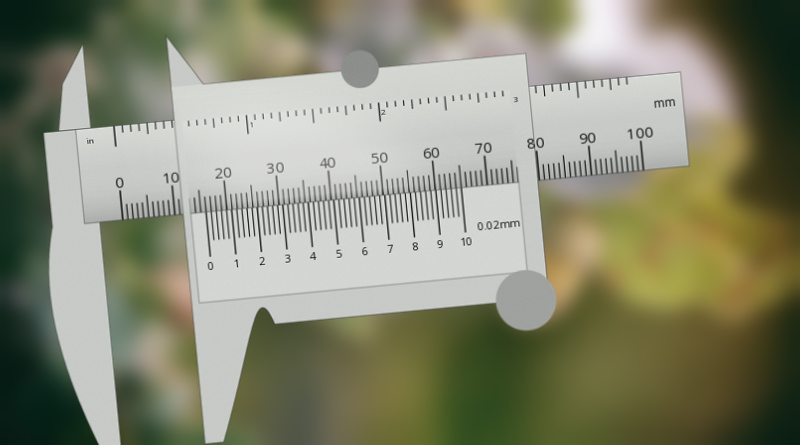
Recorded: 16.0 (mm)
